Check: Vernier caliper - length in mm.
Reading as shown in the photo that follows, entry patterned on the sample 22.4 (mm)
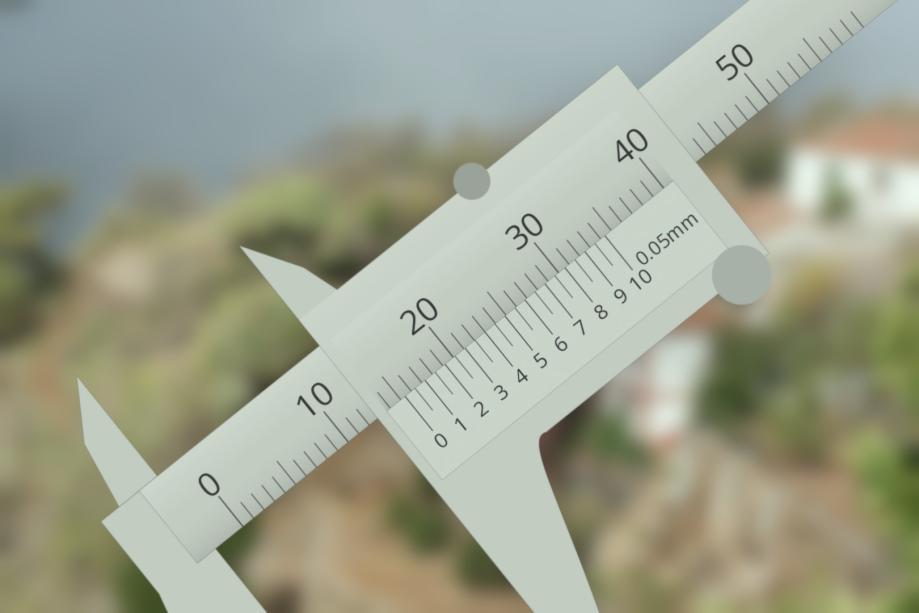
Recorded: 15.4 (mm)
